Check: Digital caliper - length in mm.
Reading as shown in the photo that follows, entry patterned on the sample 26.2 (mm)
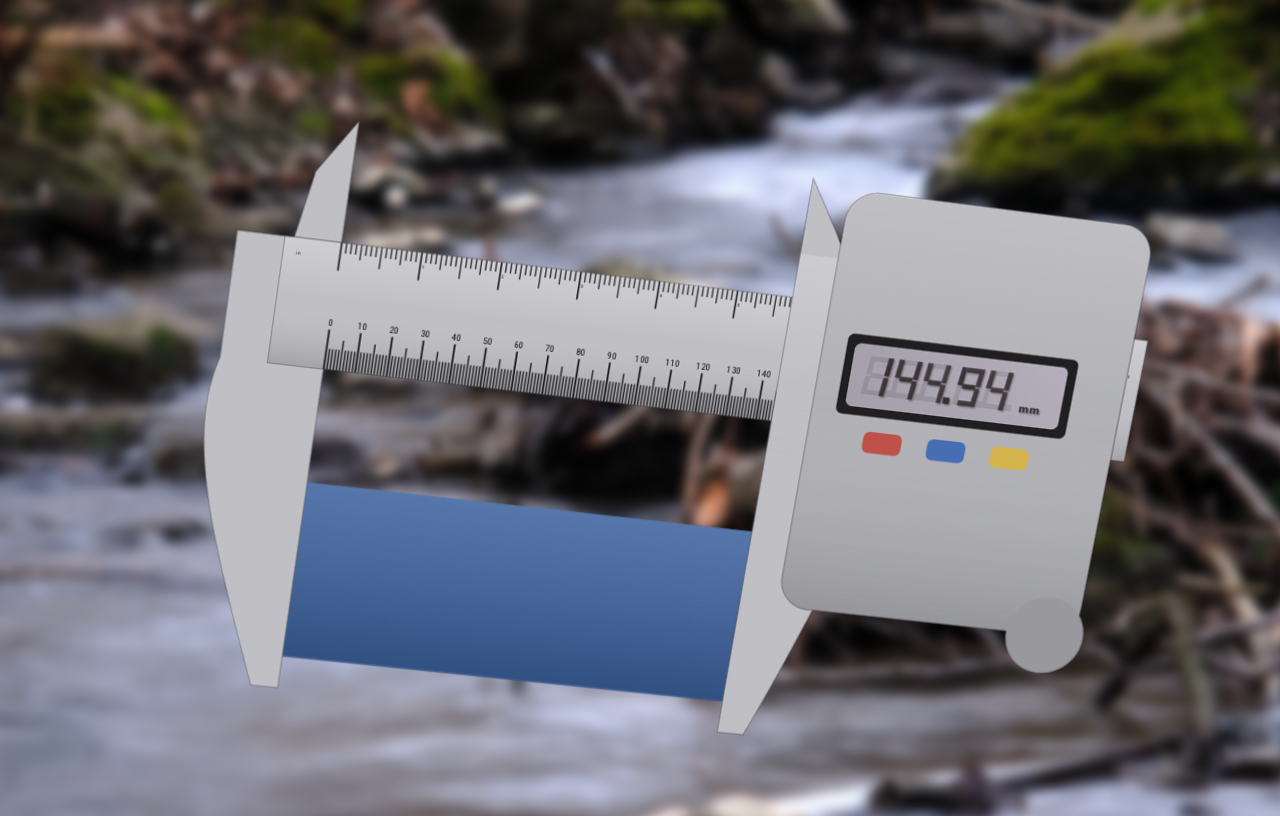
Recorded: 144.94 (mm)
